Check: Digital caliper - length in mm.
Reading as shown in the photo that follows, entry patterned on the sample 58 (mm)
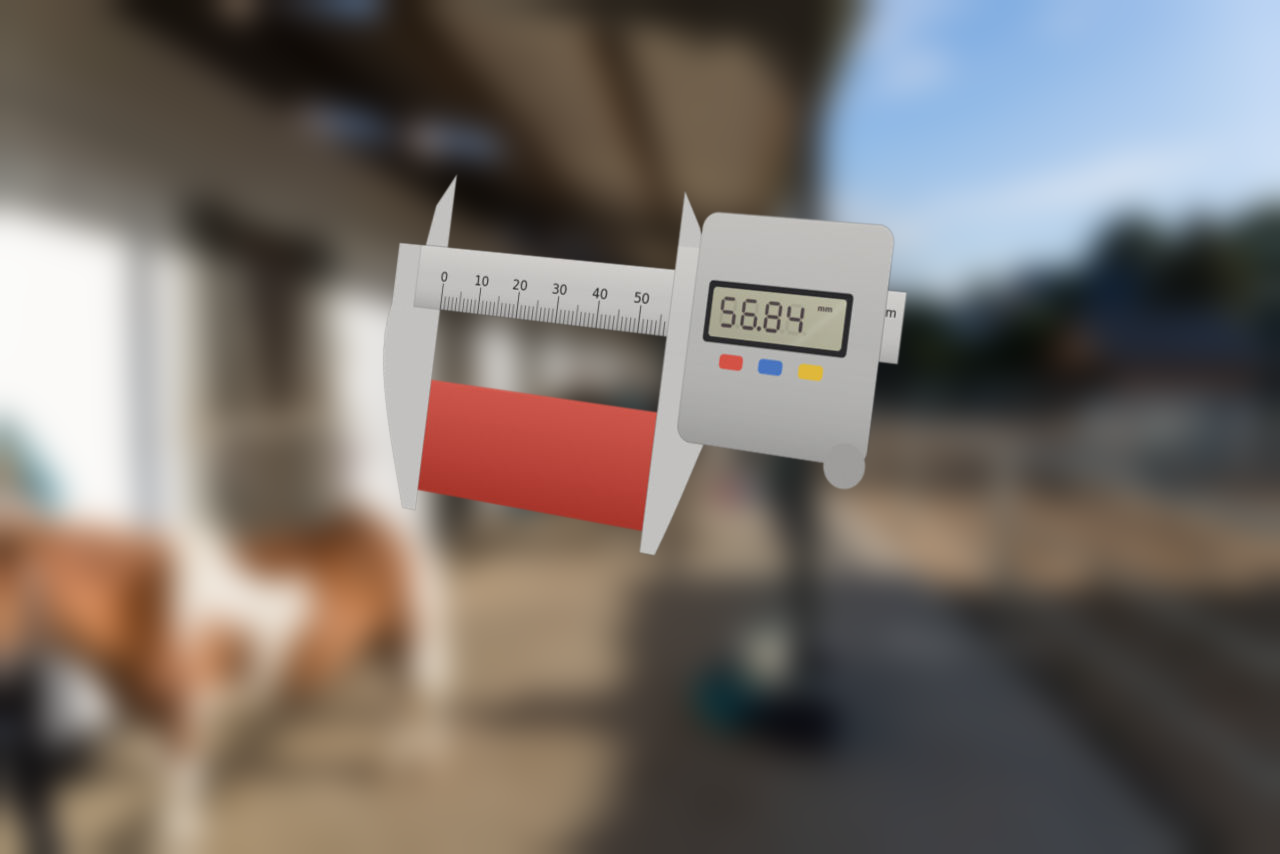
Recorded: 56.84 (mm)
